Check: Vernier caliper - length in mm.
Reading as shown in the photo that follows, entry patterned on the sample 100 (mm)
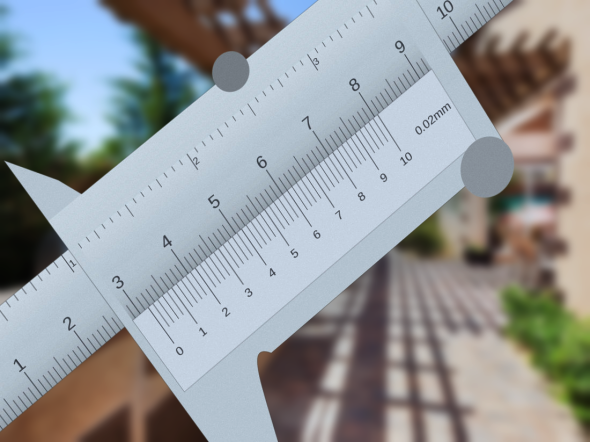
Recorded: 31.6 (mm)
